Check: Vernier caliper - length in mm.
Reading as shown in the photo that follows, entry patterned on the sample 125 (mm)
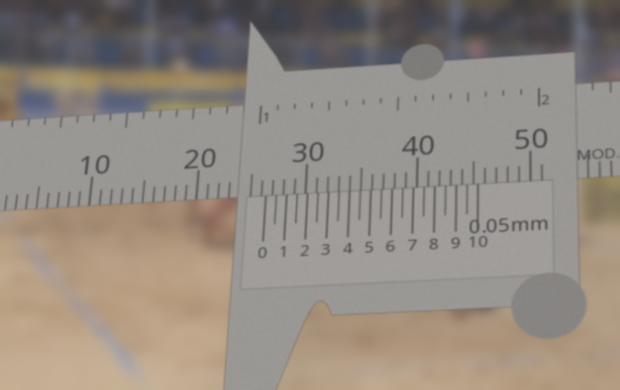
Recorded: 26.4 (mm)
